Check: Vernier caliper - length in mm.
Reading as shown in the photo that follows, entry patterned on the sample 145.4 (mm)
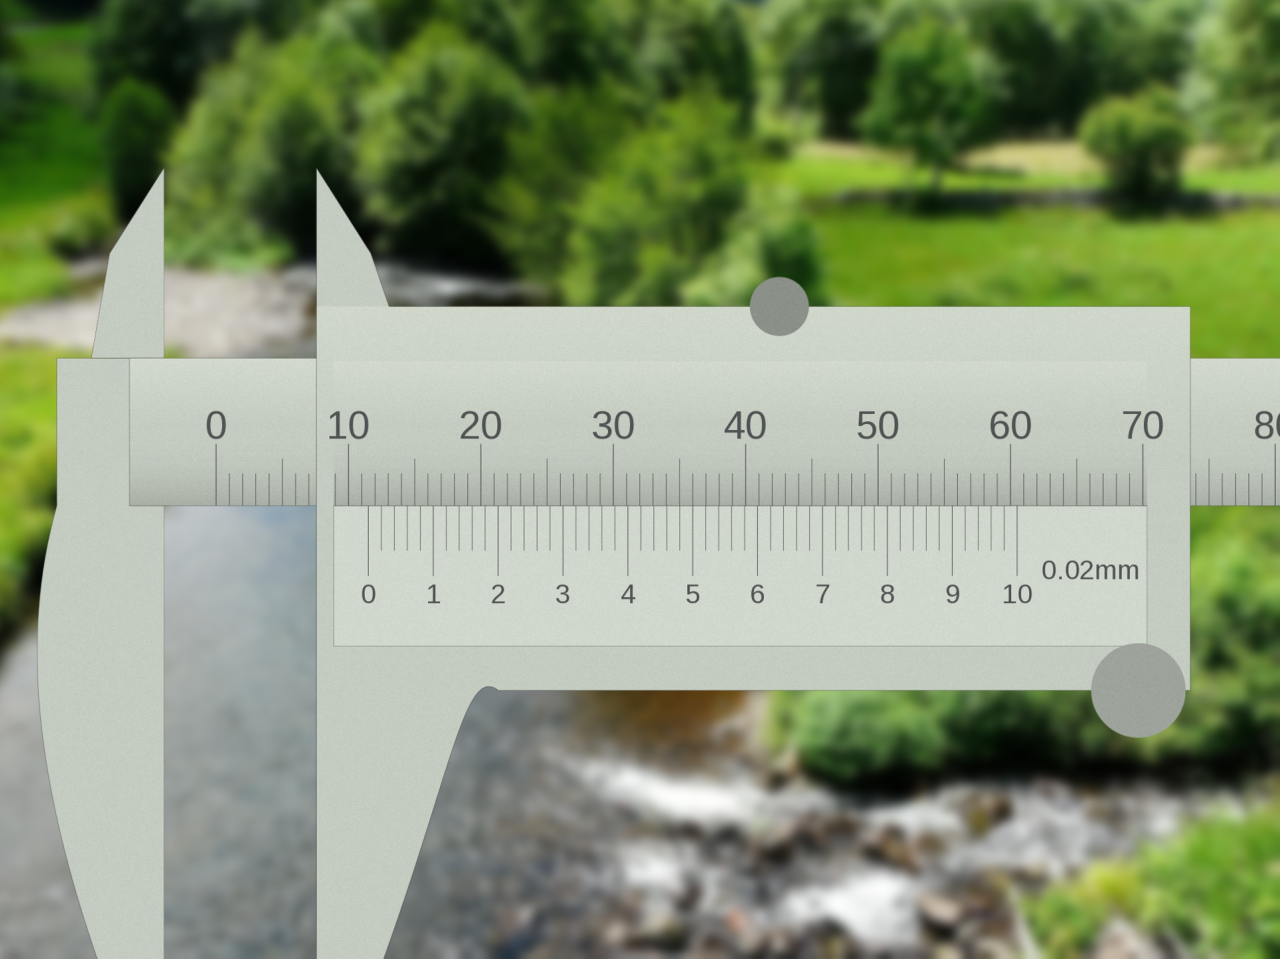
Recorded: 11.5 (mm)
